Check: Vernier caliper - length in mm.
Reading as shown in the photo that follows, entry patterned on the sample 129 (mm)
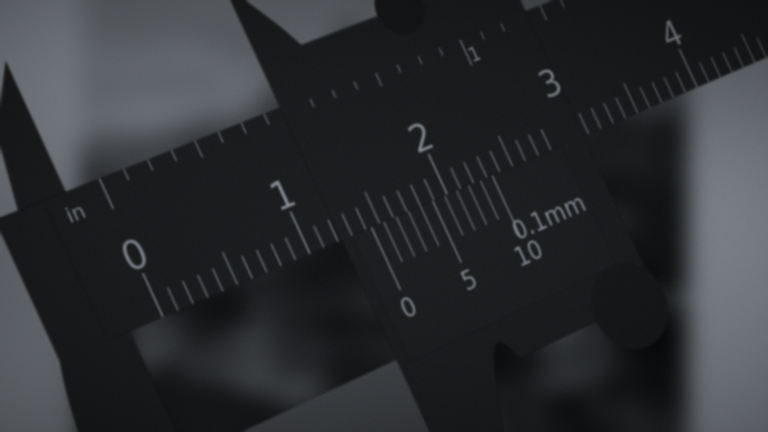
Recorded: 14.4 (mm)
